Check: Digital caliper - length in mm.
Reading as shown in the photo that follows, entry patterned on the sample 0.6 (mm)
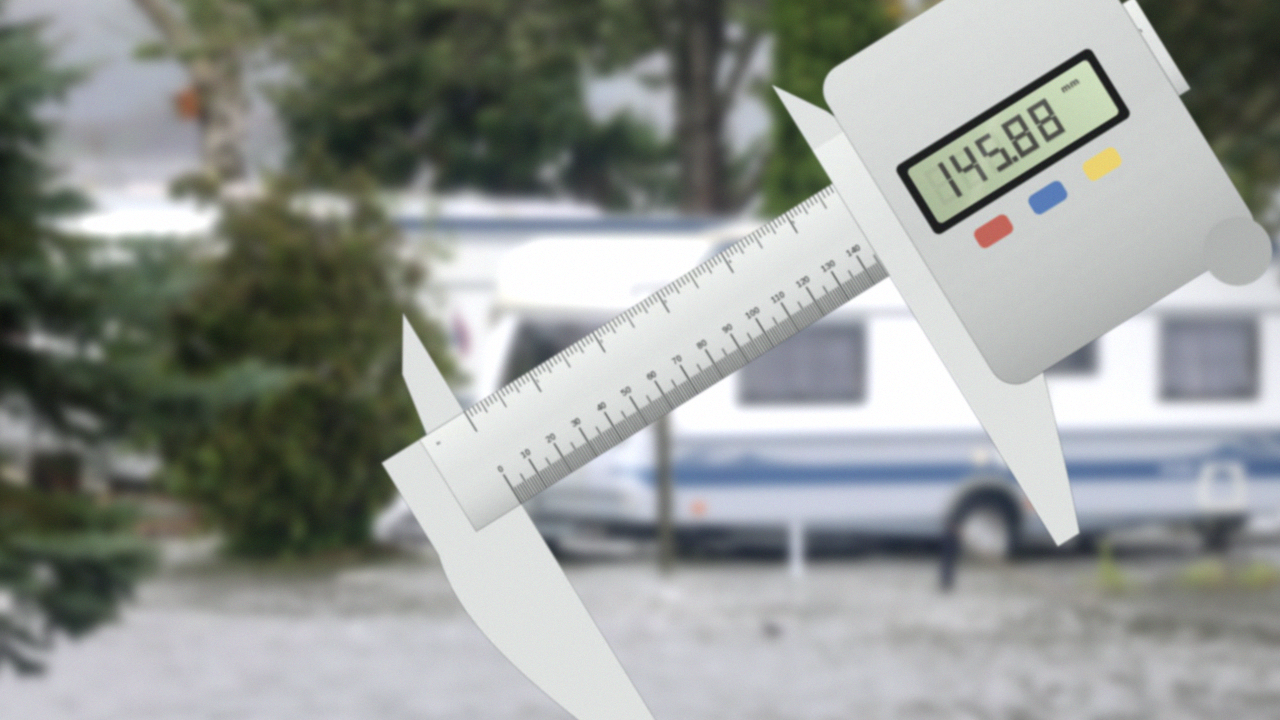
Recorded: 145.88 (mm)
